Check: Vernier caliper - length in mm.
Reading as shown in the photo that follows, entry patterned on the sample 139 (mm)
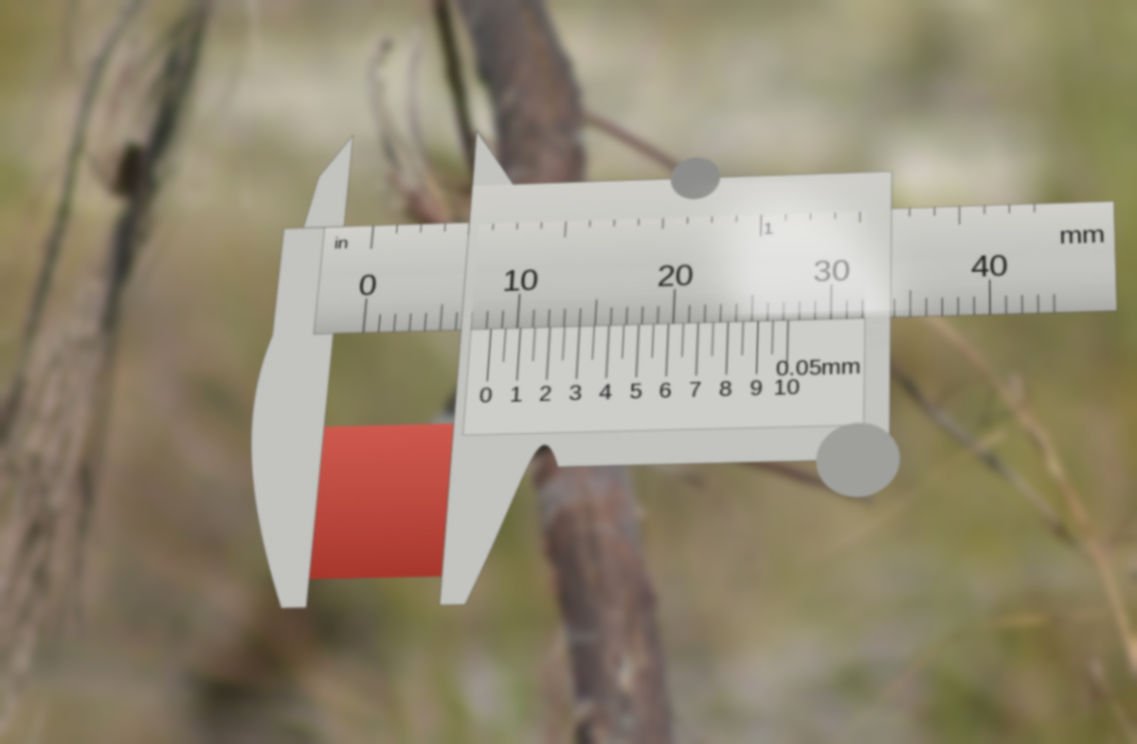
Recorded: 8.3 (mm)
